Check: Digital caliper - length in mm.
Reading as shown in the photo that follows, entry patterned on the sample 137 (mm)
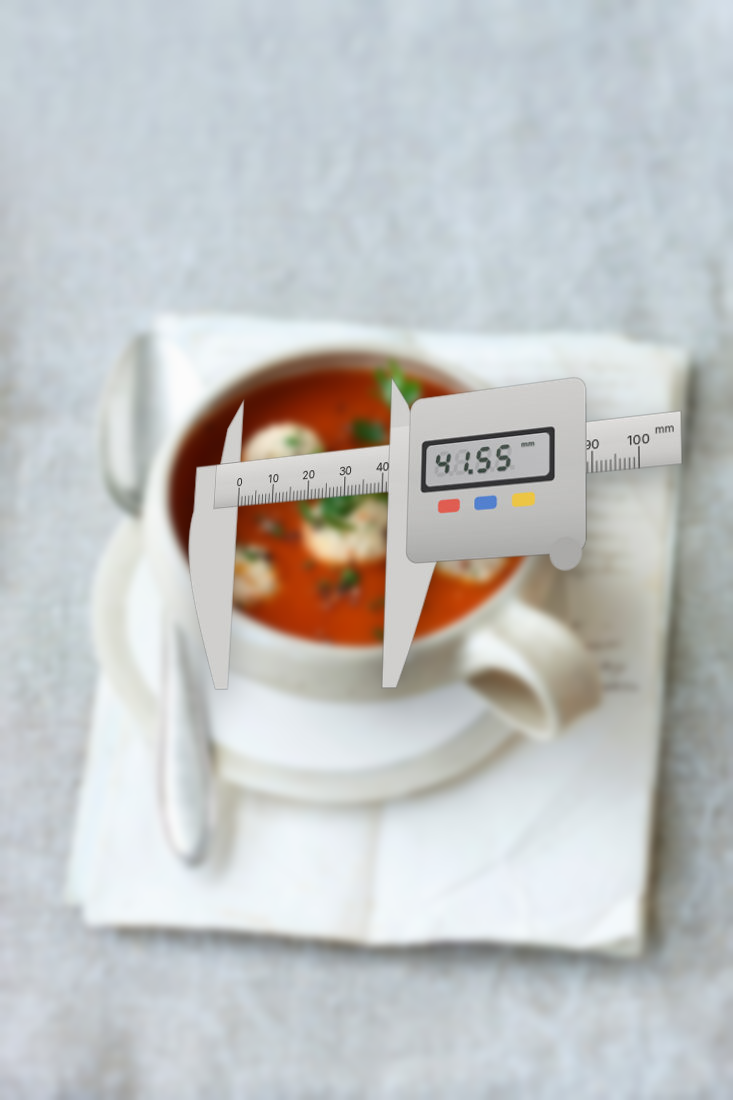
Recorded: 41.55 (mm)
